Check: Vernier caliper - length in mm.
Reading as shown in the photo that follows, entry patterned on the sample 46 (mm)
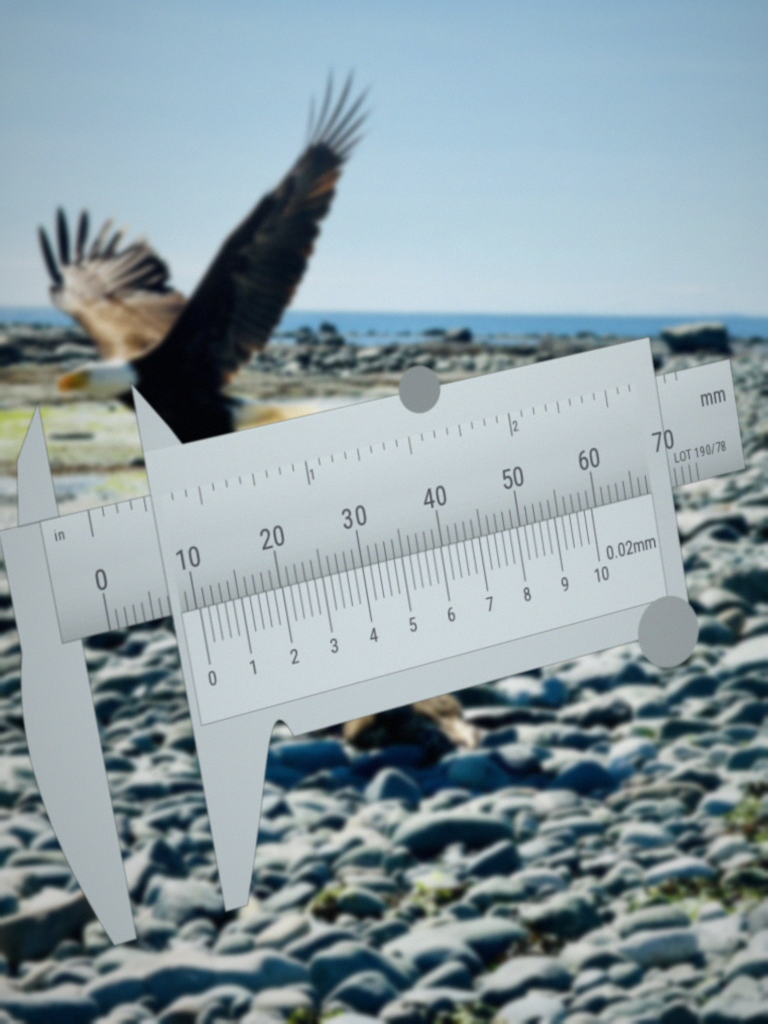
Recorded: 10.4 (mm)
